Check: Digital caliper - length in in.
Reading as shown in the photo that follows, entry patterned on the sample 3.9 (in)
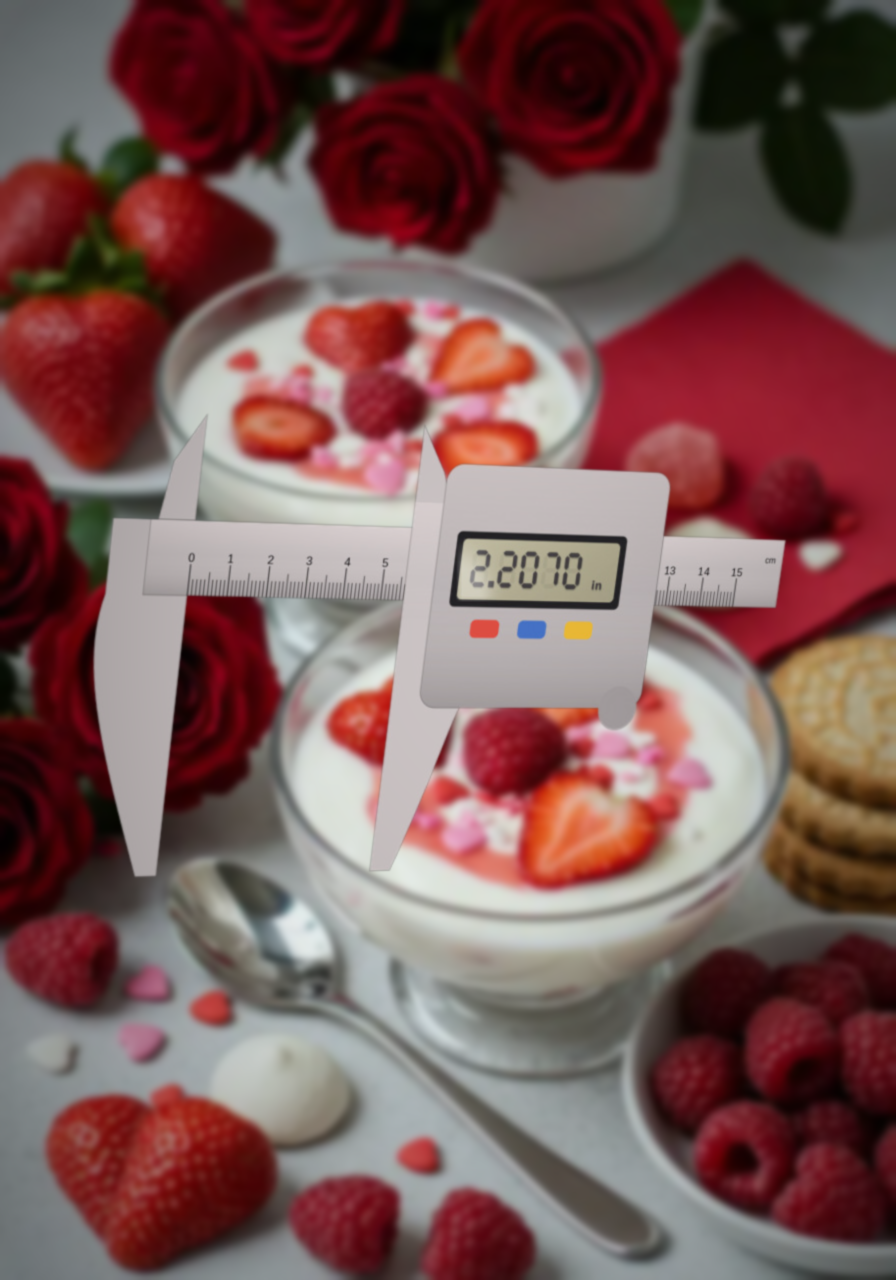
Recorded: 2.2070 (in)
